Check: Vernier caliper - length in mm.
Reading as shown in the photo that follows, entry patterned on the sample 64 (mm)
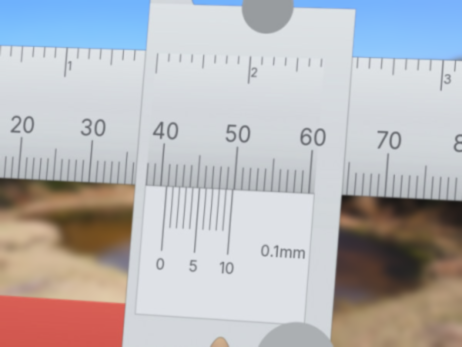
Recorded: 40.8 (mm)
